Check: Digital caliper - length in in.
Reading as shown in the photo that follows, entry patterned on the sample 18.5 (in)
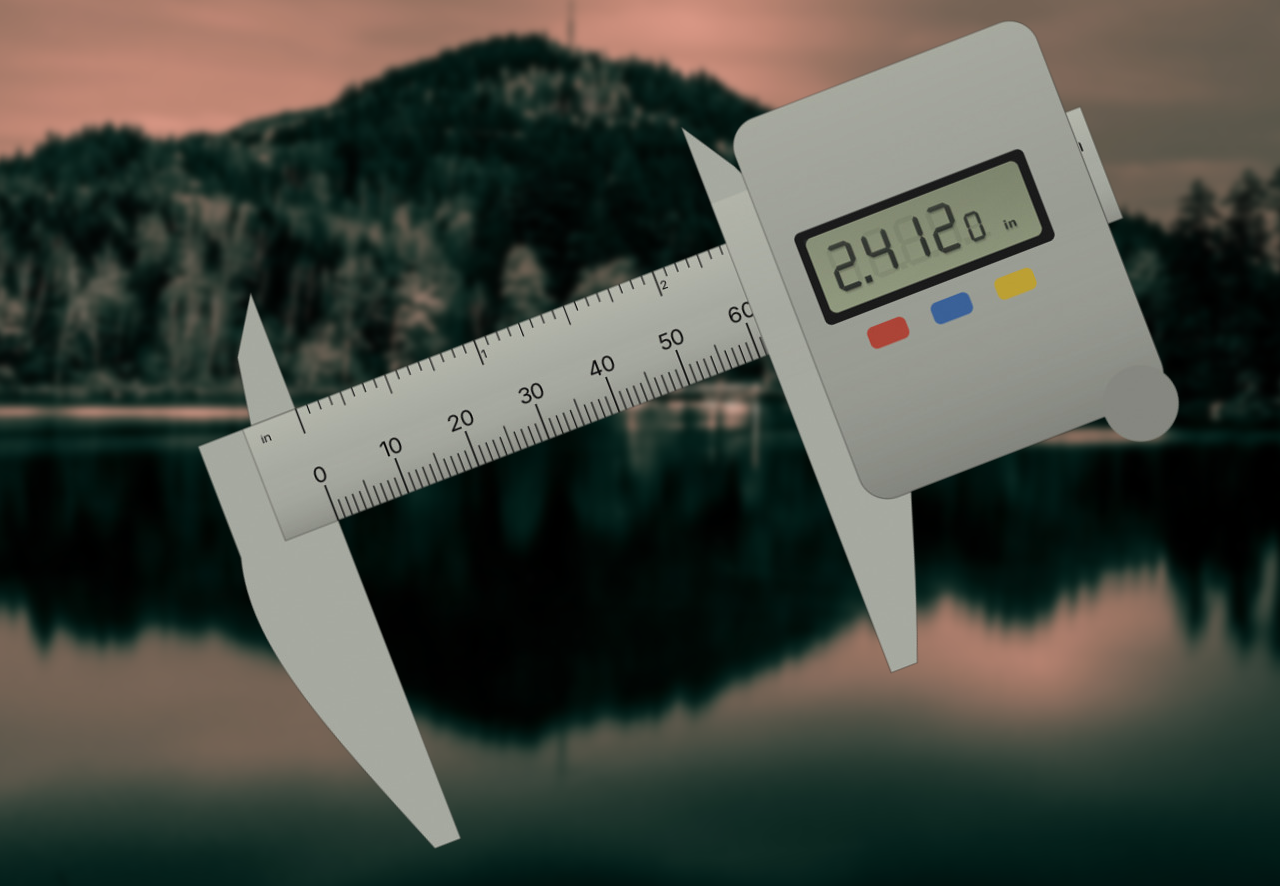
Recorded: 2.4120 (in)
